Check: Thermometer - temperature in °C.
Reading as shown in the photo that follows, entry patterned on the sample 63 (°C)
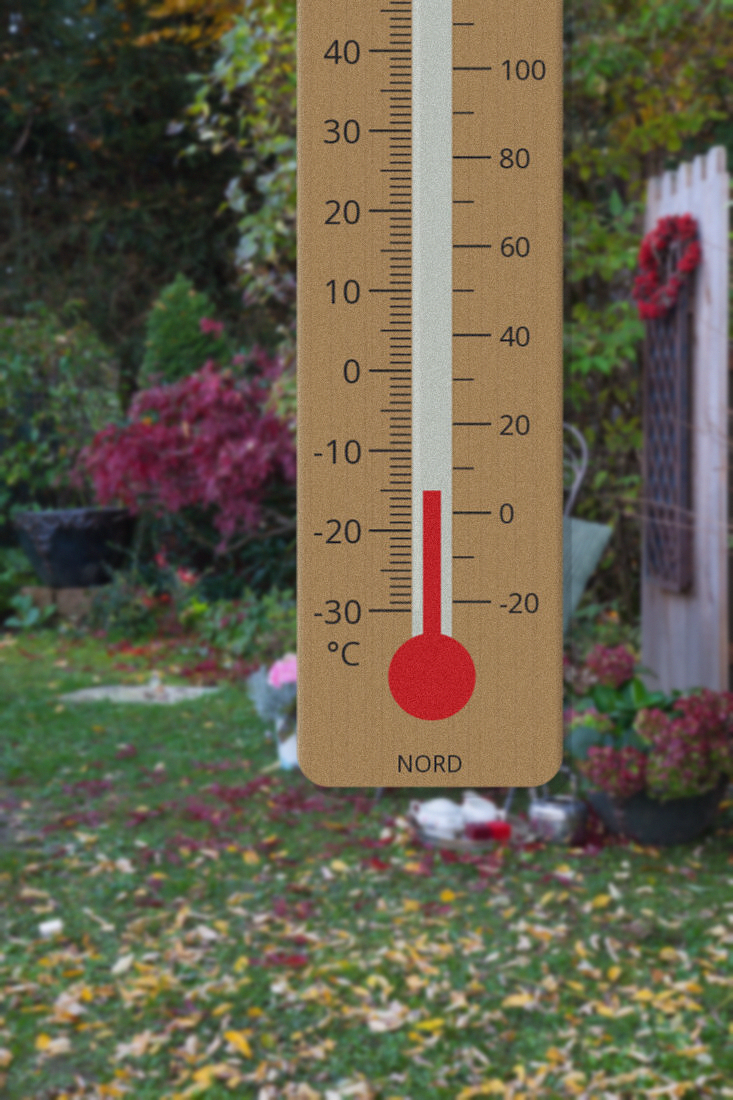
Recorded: -15 (°C)
